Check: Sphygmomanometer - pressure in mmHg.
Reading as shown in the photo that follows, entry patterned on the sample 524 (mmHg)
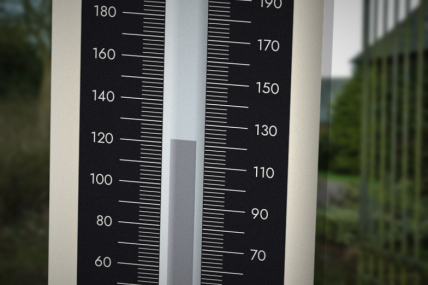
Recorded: 122 (mmHg)
